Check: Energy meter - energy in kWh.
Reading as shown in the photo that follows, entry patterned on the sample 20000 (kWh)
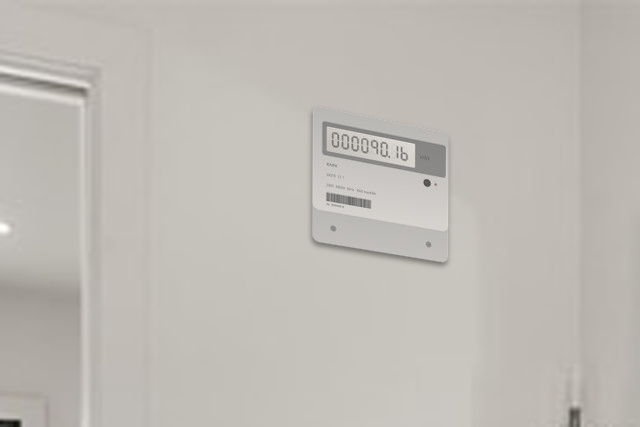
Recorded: 90.16 (kWh)
